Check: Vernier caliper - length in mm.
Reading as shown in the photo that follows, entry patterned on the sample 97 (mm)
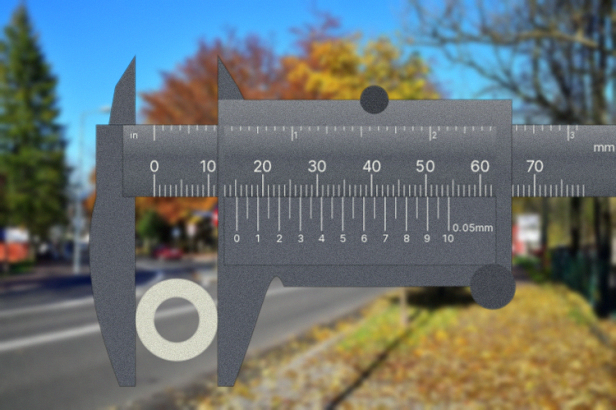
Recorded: 15.2 (mm)
